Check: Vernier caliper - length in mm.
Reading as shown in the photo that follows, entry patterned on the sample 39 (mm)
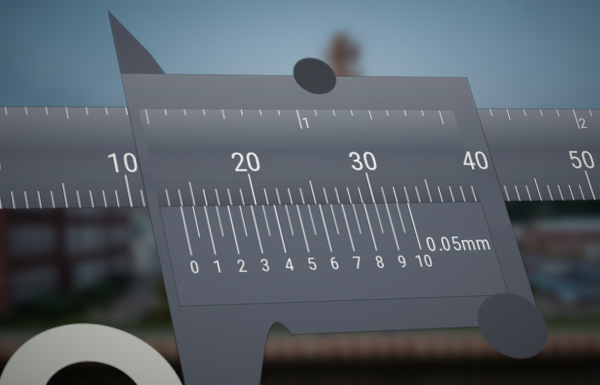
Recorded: 13.9 (mm)
